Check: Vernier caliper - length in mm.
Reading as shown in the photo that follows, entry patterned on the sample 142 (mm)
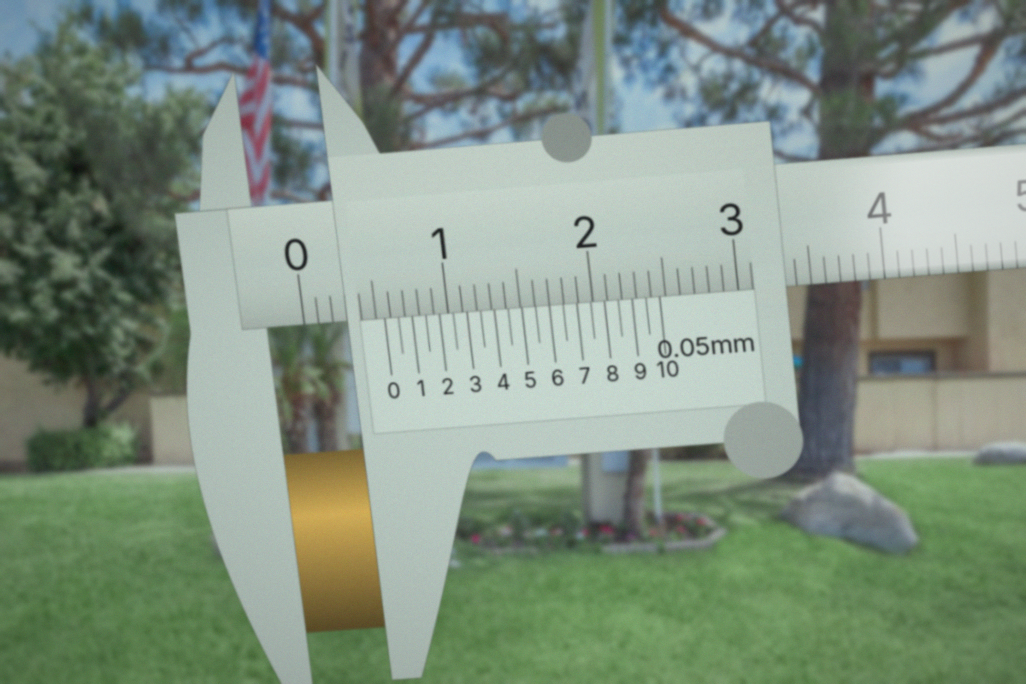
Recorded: 5.6 (mm)
